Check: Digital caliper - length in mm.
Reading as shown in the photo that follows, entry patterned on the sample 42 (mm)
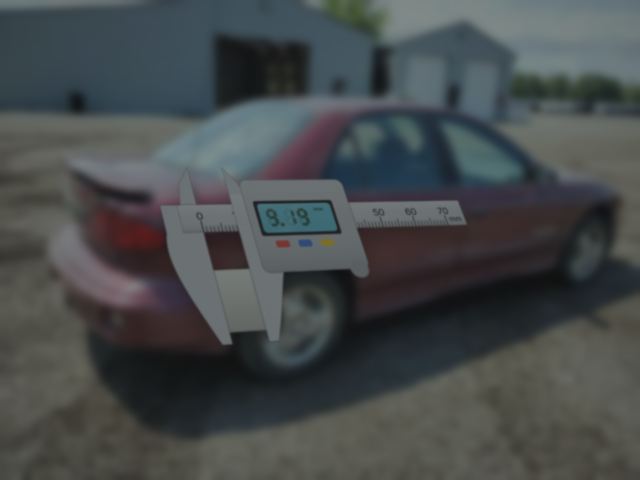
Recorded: 9.19 (mm)
